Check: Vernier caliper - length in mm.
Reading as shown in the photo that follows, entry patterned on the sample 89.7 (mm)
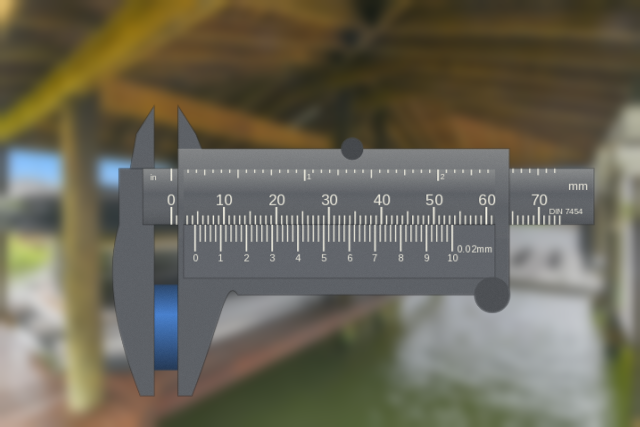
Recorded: 4.5 (mm)
